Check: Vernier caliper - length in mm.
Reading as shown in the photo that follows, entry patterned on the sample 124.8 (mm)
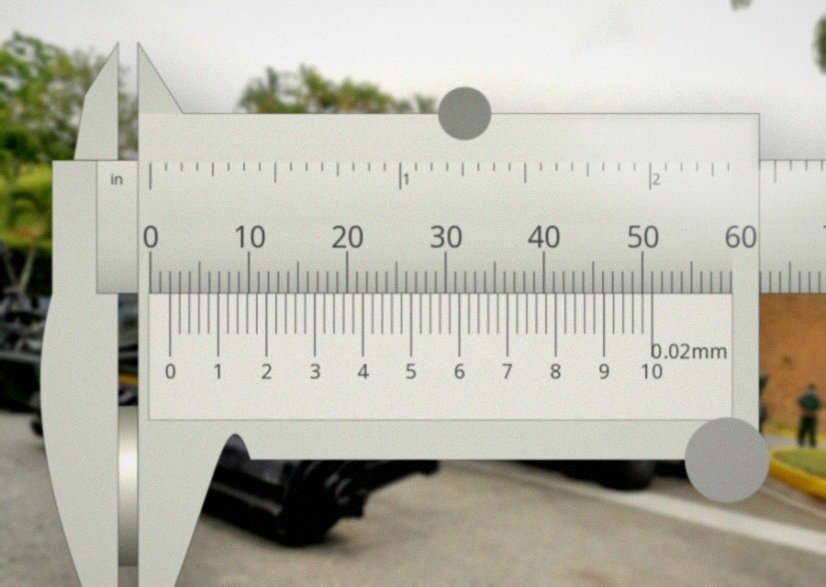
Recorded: 2.0 (mm)
